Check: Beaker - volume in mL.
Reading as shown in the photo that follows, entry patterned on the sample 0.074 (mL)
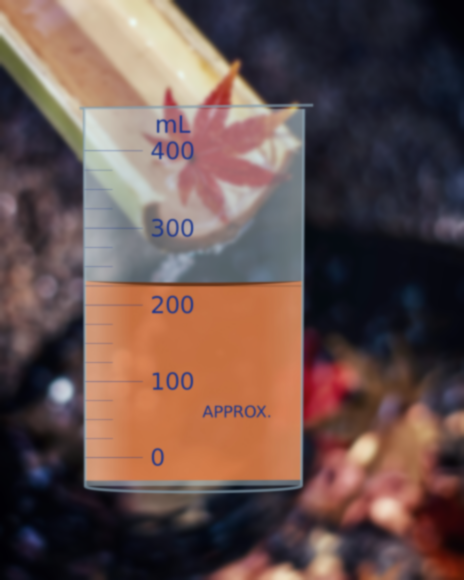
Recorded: 225 (mL)
